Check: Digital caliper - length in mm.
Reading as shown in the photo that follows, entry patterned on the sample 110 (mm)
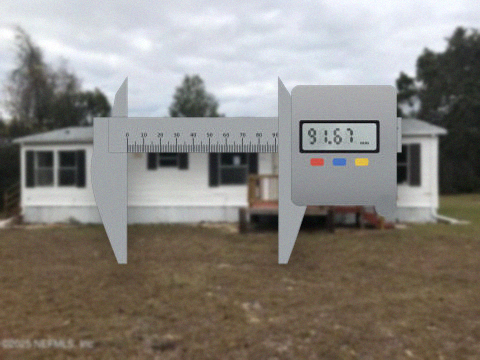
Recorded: 91.67 (mm)
